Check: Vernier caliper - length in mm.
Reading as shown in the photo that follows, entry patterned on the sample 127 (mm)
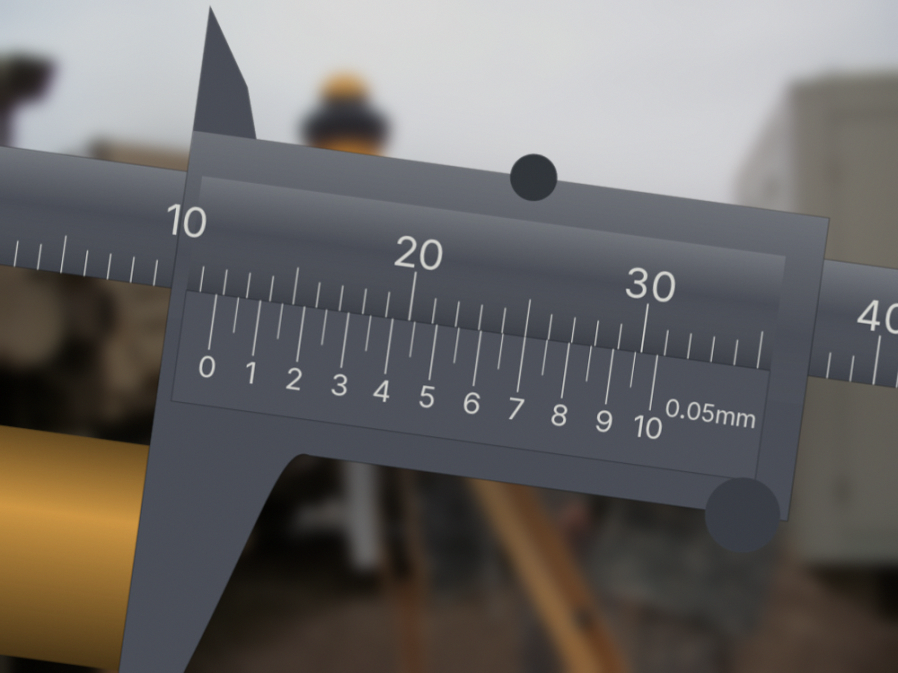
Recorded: 11.70 (mm)
